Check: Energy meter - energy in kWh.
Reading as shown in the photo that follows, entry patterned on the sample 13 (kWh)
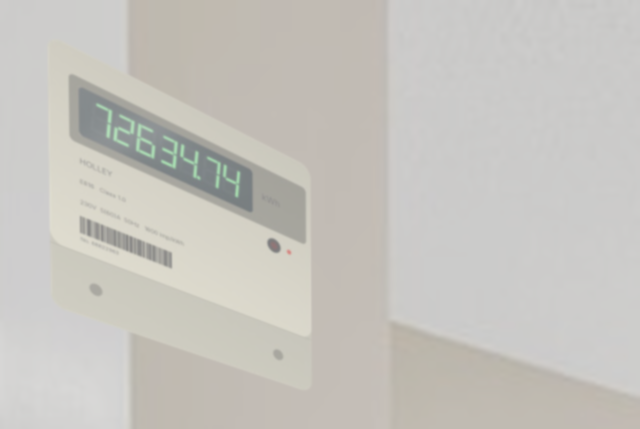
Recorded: 72634.74 (kWh)
